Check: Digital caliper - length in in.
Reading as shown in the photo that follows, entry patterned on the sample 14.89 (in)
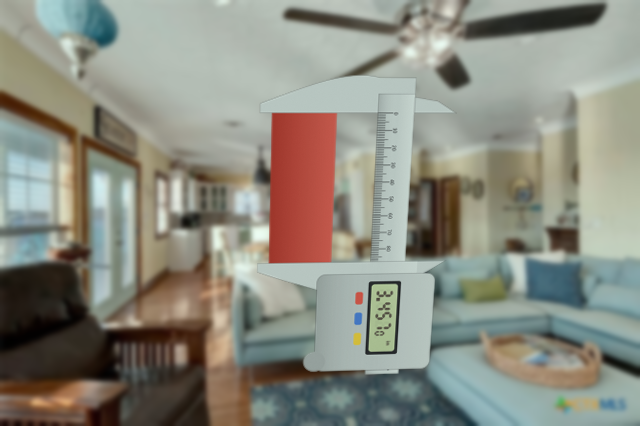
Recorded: 3.4570 (in)
